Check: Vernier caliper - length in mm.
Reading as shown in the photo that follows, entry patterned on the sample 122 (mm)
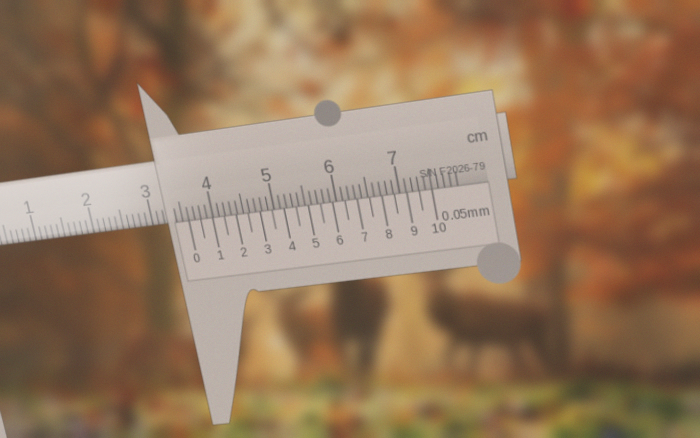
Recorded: 36.0 (mm)
